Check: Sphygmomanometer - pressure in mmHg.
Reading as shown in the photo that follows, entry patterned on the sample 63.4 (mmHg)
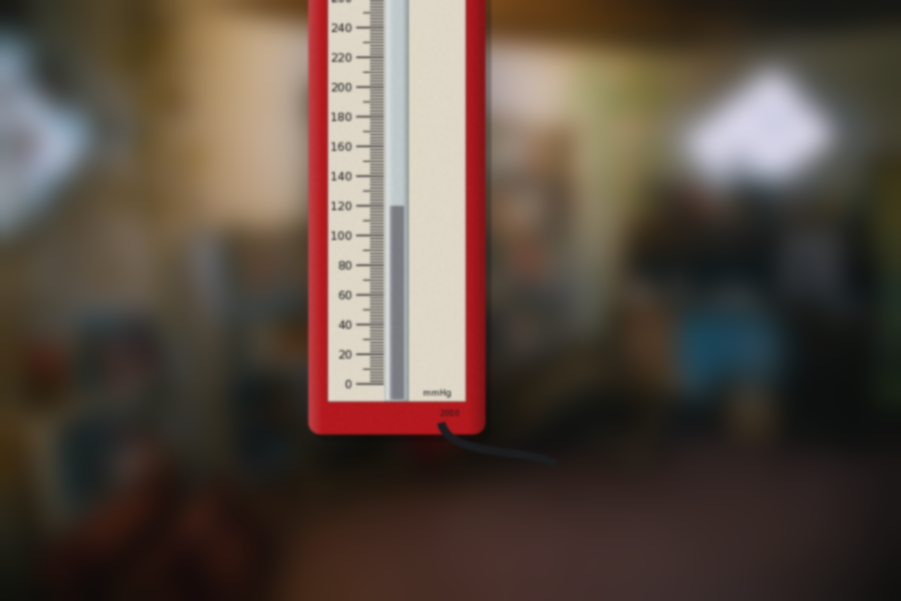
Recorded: 120 (mmHg)
